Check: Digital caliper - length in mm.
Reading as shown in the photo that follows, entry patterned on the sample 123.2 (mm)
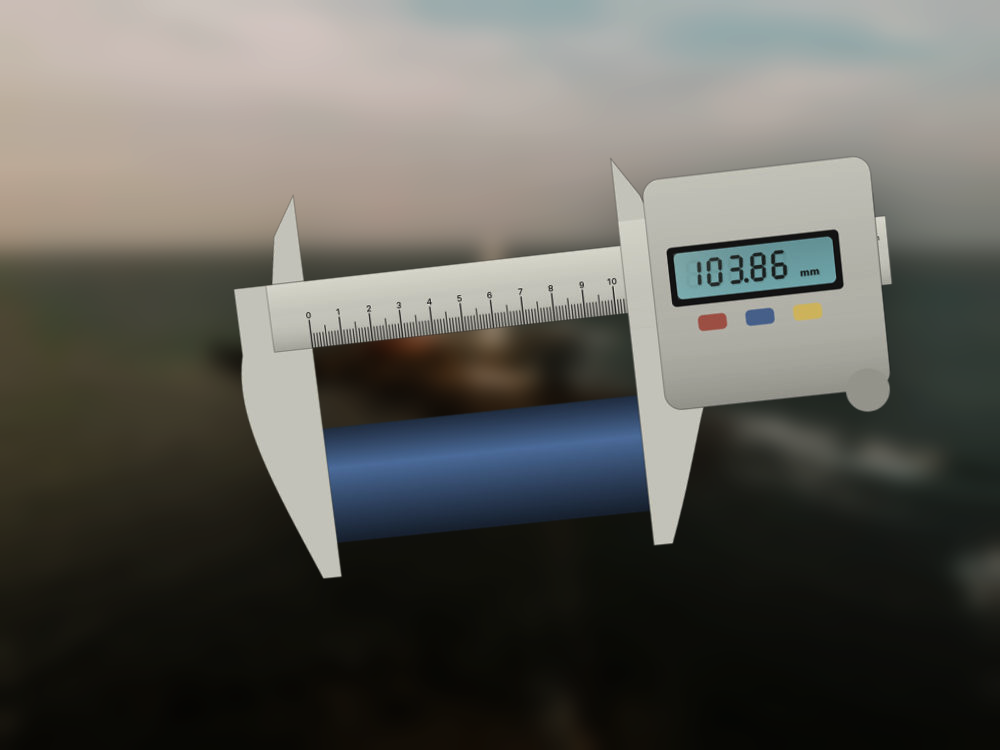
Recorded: 103.86 (mm)
